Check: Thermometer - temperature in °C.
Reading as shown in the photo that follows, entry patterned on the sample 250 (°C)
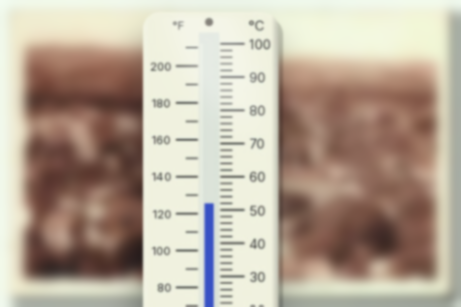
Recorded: 52 (°C)
